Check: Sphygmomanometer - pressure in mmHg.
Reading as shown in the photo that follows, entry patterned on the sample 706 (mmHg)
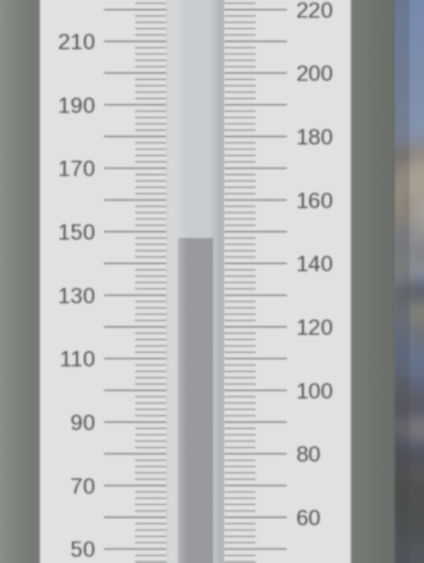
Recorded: 148 (mmHg)
